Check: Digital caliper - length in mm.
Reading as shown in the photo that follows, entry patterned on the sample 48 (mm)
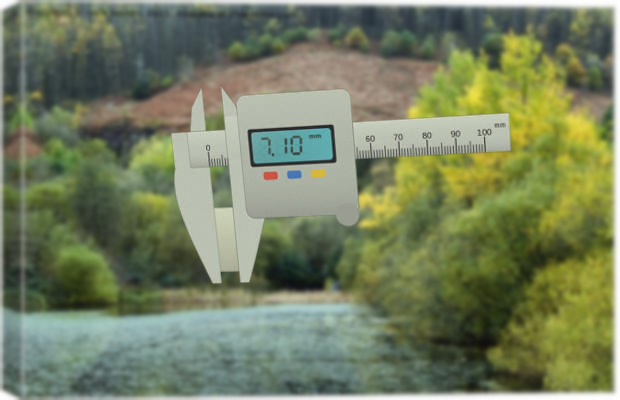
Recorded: 7.10 (mm)
